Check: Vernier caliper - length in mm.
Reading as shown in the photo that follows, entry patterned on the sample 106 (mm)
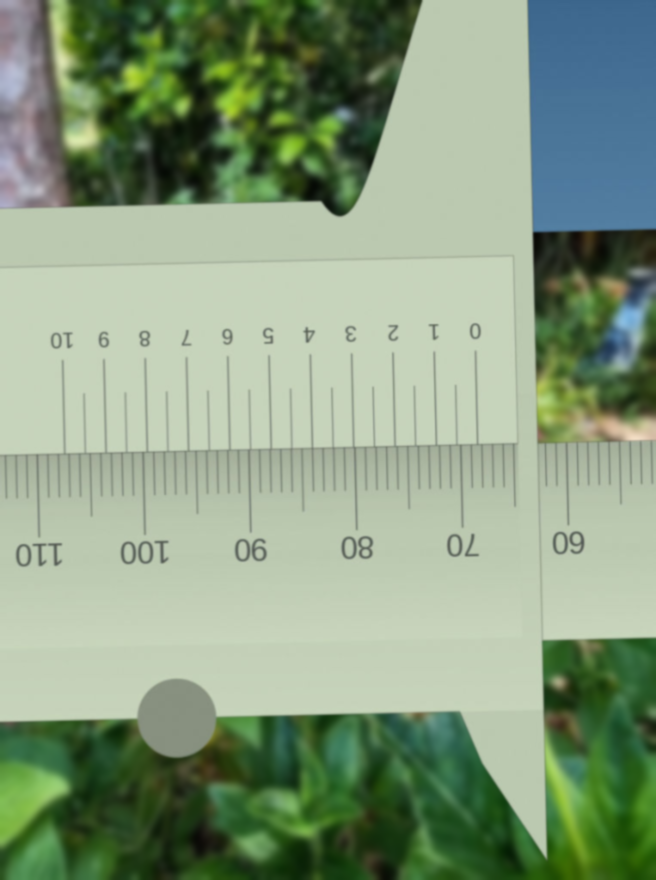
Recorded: 68.4 (mm)
